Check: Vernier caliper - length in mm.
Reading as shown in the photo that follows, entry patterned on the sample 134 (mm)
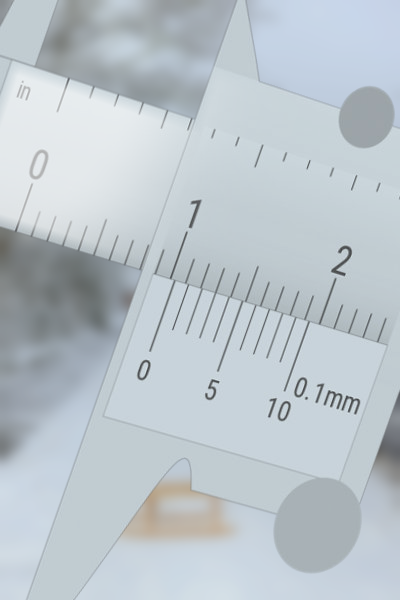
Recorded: 10.3 (mm)
